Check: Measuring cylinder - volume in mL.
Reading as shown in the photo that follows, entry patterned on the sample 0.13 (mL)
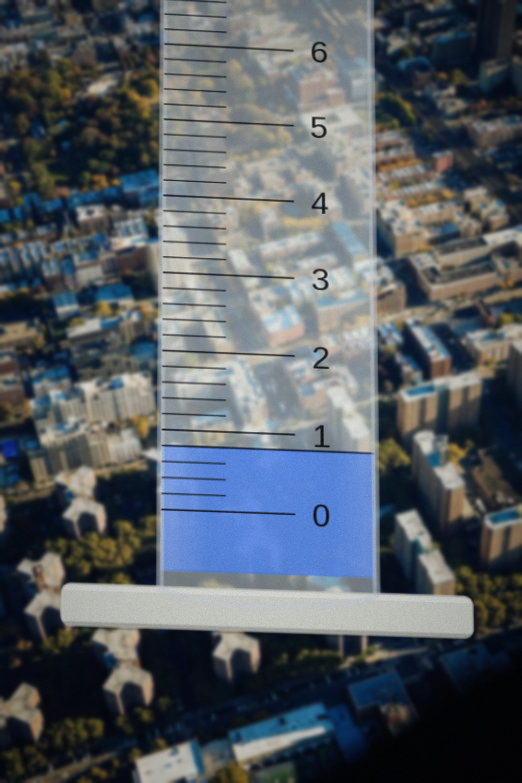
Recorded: 0.8 (mL)
